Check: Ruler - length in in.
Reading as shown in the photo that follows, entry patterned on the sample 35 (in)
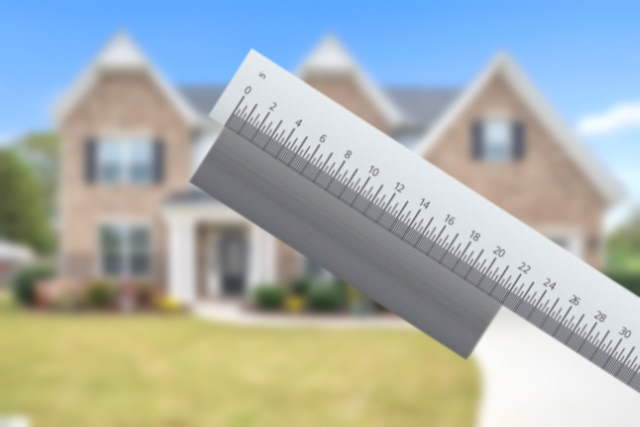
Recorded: 22 (in)
